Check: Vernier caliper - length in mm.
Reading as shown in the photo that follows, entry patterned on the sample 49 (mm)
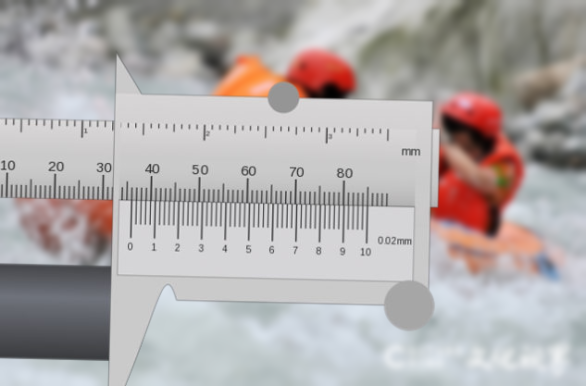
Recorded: 36.0 (mm)
